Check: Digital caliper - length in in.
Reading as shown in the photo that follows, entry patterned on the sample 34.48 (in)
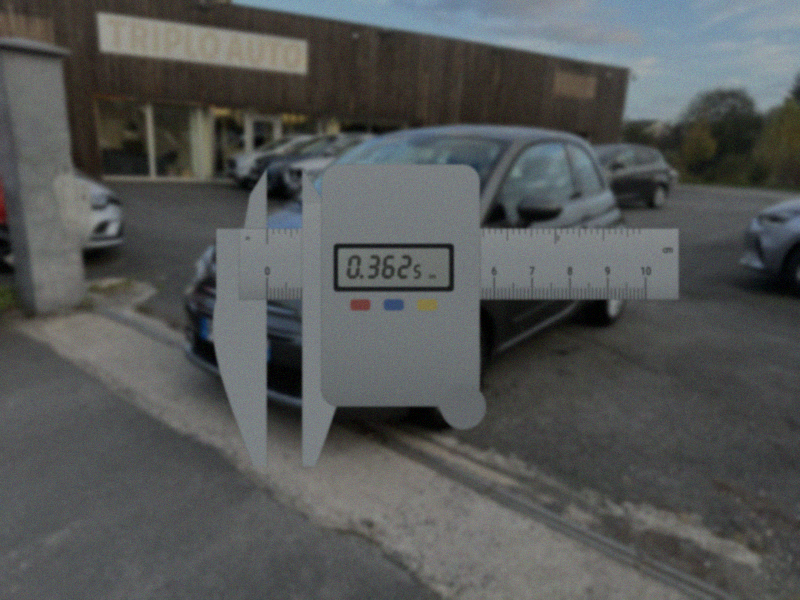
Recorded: 0.3625 (in)
